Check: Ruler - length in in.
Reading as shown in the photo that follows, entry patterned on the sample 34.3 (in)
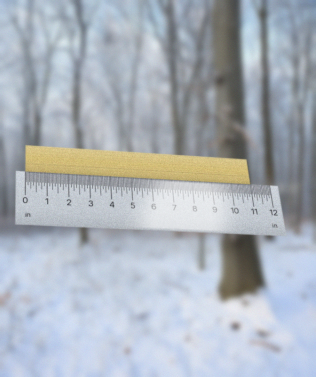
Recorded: 11 (in)
